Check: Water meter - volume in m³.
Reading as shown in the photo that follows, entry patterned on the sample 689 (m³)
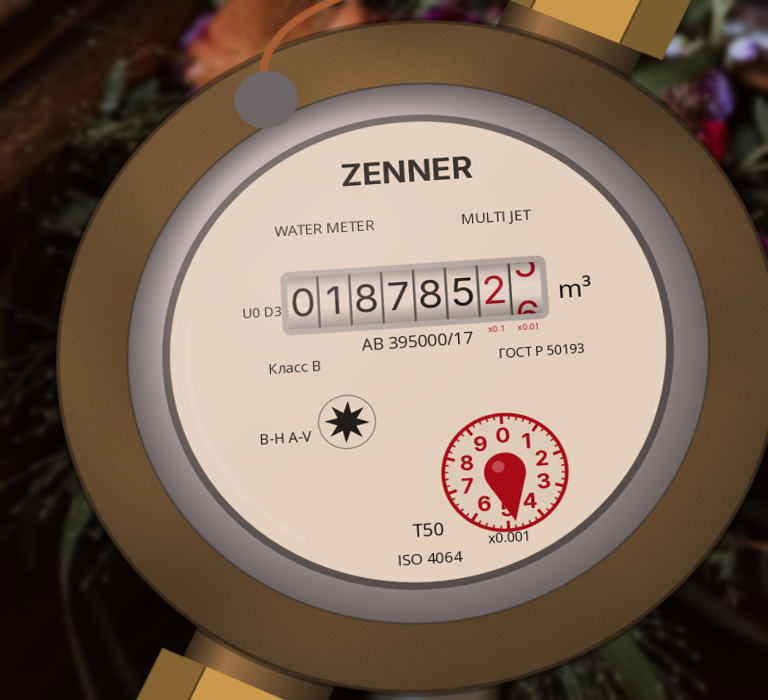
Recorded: 18785.254 (m³)
